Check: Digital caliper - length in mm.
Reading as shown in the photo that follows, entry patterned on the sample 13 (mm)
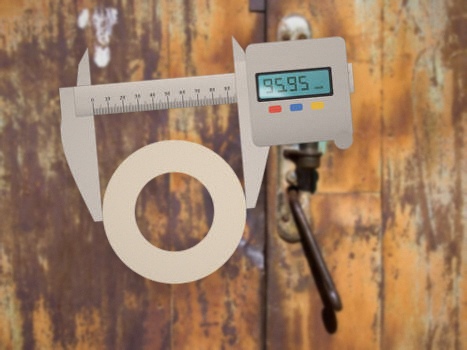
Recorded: 95.95 (mm)
